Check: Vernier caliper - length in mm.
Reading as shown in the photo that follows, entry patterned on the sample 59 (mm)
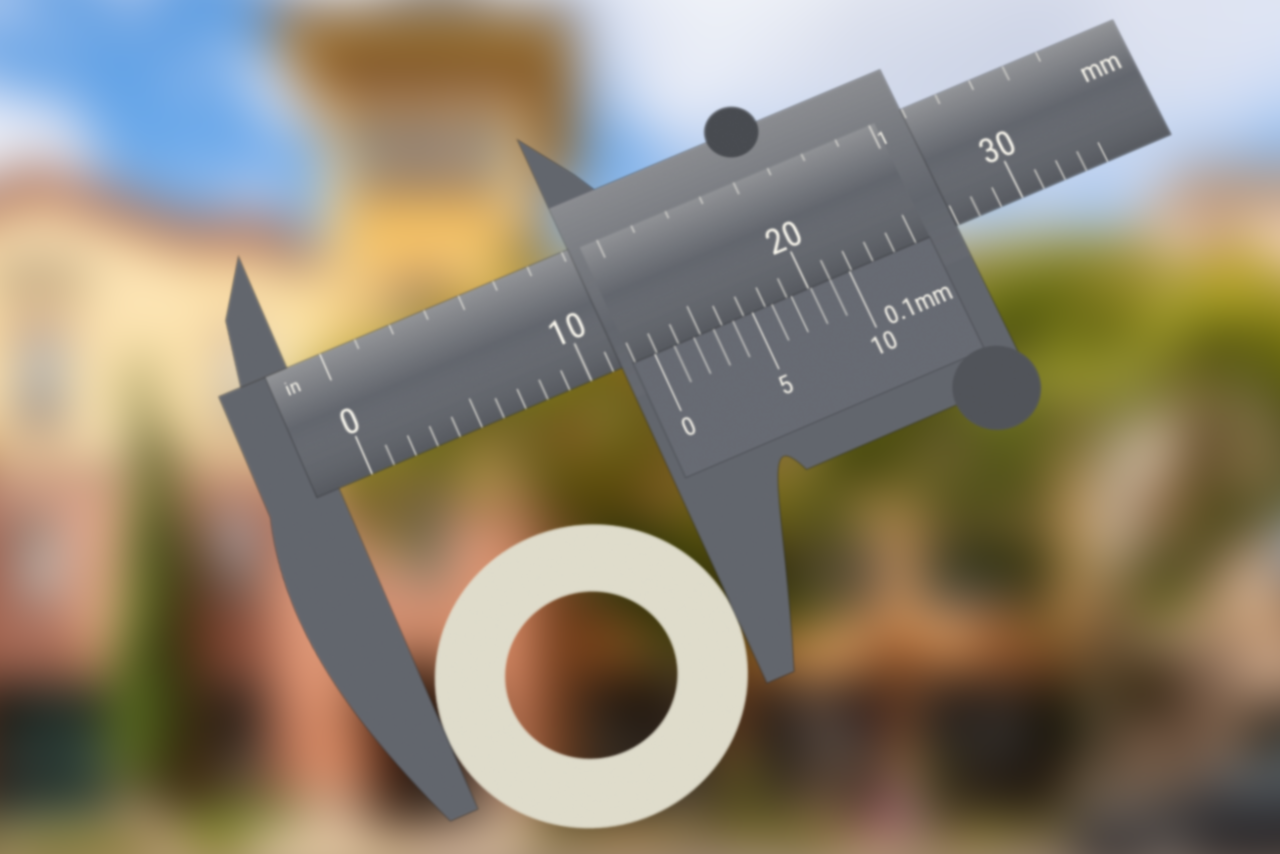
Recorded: 12.9 (mm)
